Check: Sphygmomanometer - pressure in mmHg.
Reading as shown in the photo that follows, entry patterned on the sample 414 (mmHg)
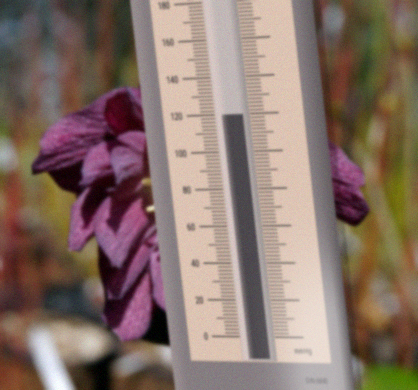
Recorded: 120 (mmHg)
